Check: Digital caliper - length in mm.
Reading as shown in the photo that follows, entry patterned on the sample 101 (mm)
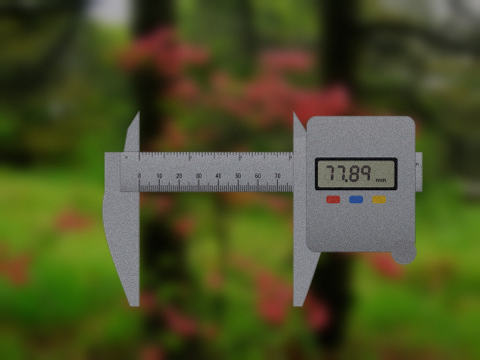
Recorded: 77.89 (mm)
